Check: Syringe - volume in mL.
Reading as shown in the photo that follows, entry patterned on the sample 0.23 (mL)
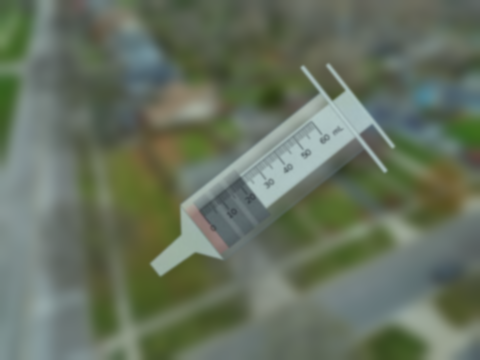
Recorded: 0 (mL)
